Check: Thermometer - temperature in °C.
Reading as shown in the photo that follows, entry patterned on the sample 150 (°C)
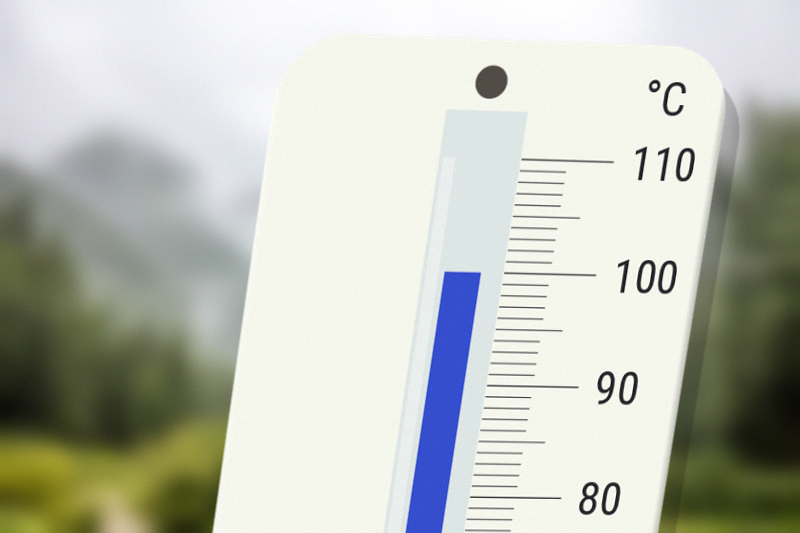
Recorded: 100 (°C)
